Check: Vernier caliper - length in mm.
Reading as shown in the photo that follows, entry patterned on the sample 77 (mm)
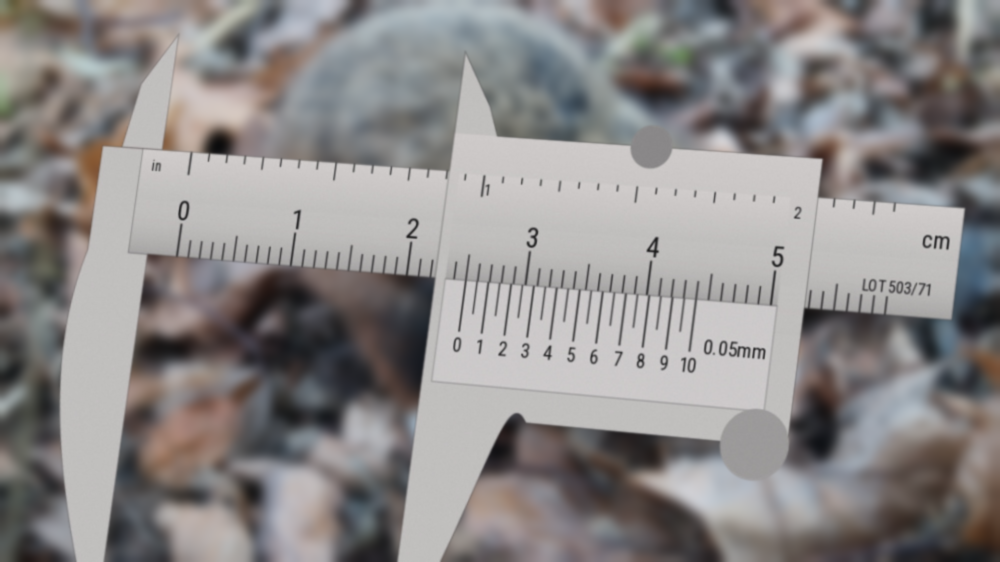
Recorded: 25.0 (mm)
